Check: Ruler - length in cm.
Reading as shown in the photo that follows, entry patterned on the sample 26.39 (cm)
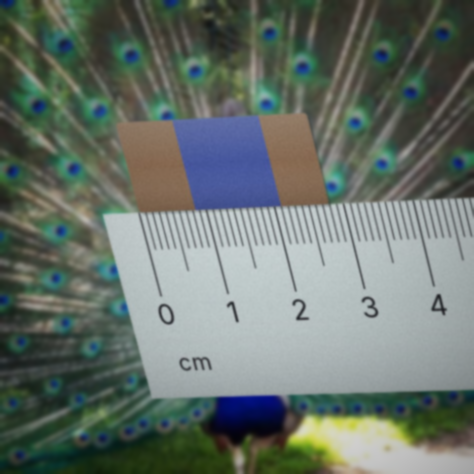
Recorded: 2.8 (cm)
